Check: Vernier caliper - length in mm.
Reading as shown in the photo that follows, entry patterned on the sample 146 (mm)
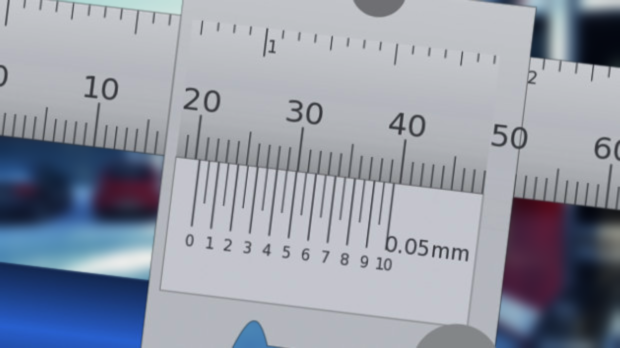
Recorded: 20.4 (mm)
